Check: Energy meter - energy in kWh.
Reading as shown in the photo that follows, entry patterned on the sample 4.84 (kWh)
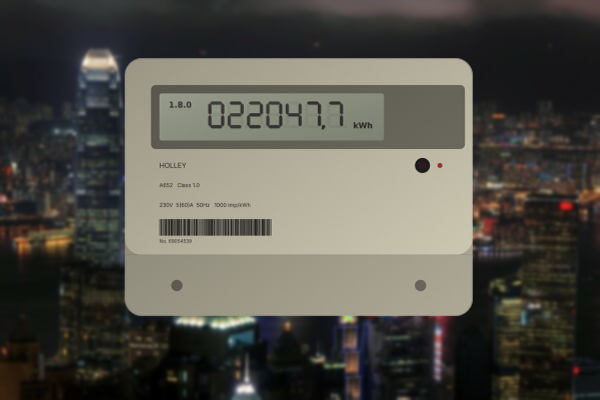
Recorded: 22047.7 (kWh)
